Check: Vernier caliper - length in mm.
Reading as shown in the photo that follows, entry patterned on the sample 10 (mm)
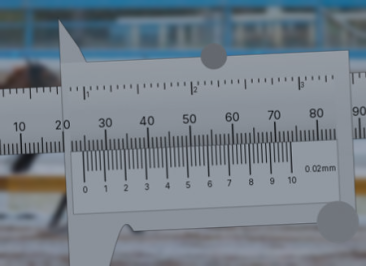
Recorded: 24.5 (mm)
